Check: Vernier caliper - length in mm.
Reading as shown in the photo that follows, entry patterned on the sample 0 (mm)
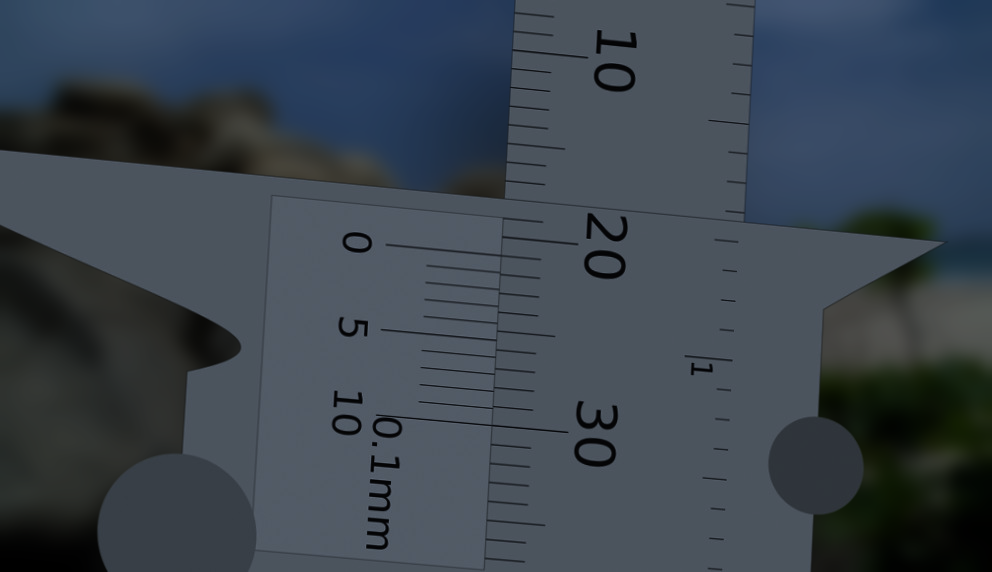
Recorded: 21.0 (mm)
